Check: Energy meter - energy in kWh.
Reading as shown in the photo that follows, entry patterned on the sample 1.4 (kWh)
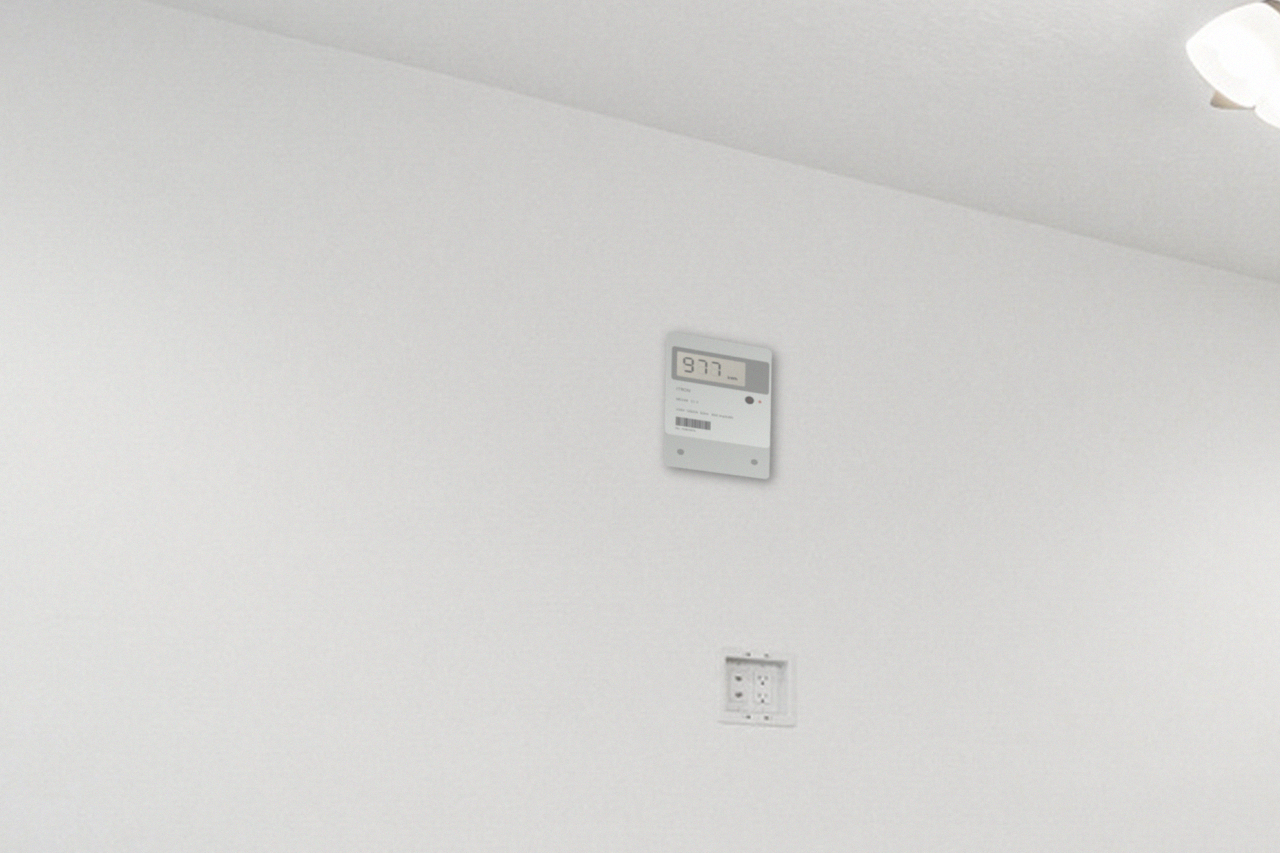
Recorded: 977 (kWh)
